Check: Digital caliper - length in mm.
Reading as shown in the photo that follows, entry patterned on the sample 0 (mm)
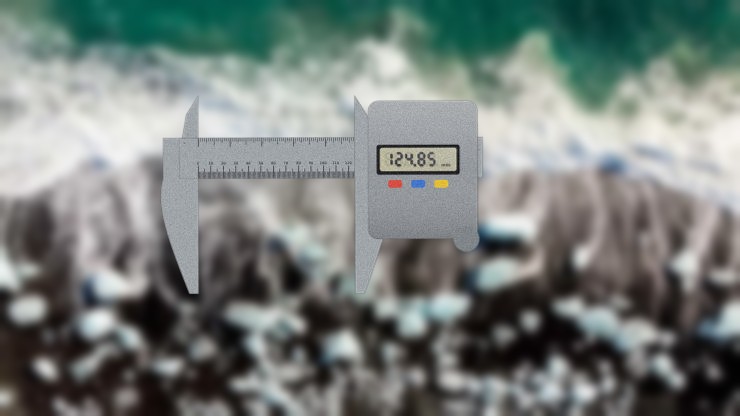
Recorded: 124.85 (mm)
